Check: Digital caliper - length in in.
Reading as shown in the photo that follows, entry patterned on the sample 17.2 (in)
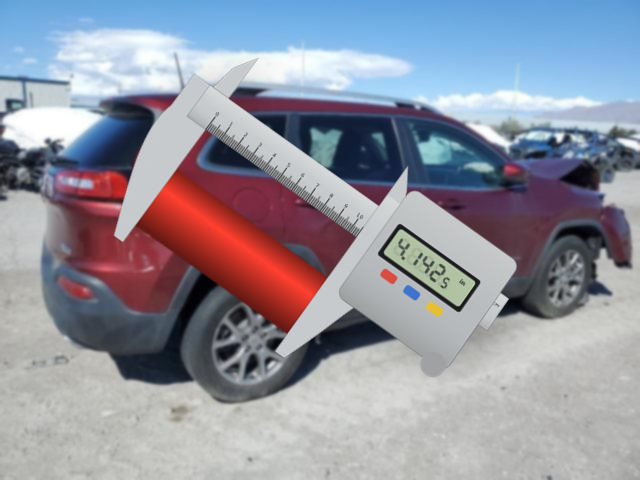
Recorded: 4.1425 (in)
